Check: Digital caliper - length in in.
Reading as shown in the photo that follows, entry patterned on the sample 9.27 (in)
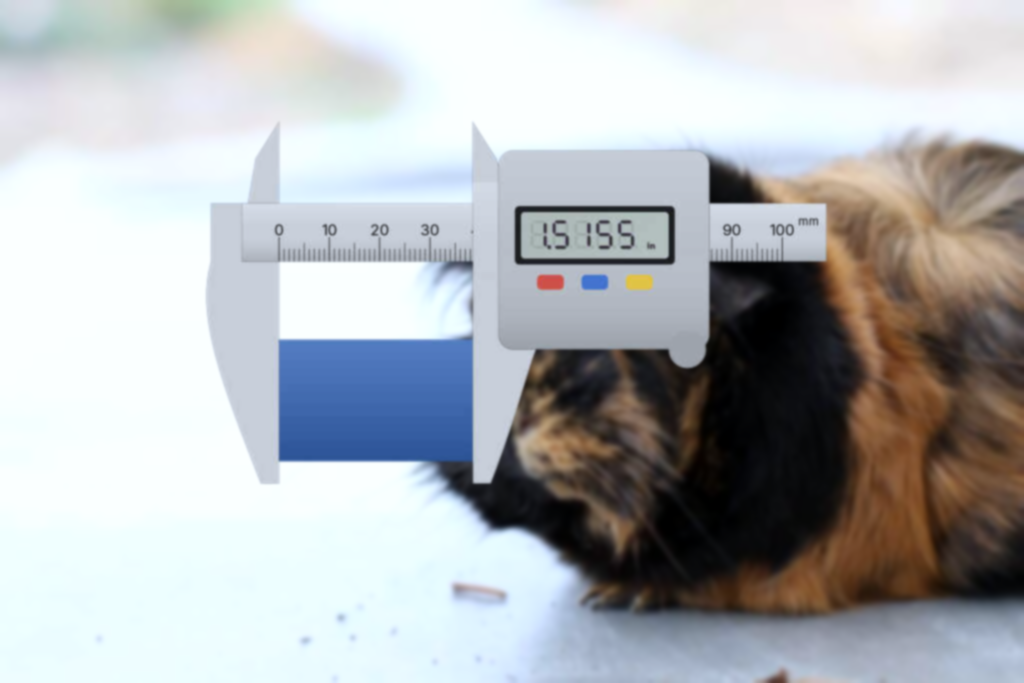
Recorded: 1.5155 (in)
